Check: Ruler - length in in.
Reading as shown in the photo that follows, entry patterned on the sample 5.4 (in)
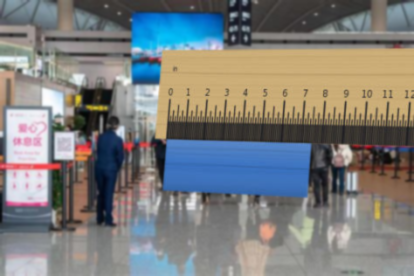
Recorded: 7.5 (in)
